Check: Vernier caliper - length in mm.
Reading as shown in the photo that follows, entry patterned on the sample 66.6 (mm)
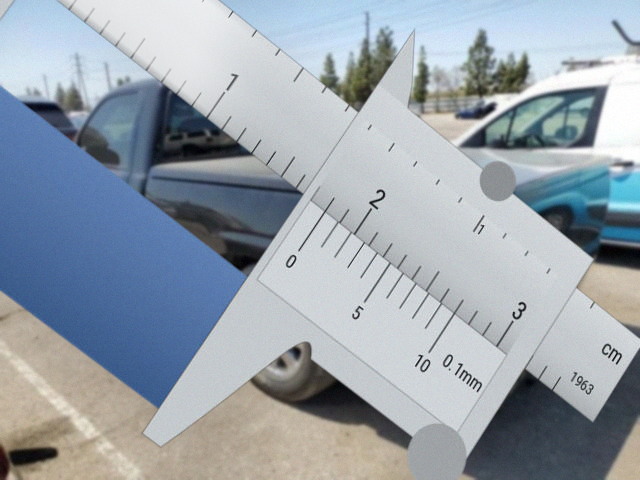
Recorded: 18.0 (mm)
